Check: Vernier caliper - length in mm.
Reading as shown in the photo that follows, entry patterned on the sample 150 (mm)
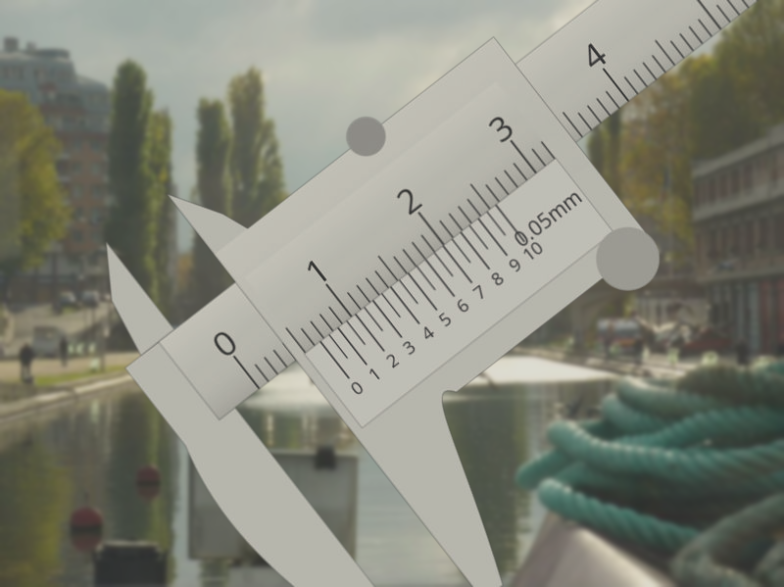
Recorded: 6.6 (mm)
